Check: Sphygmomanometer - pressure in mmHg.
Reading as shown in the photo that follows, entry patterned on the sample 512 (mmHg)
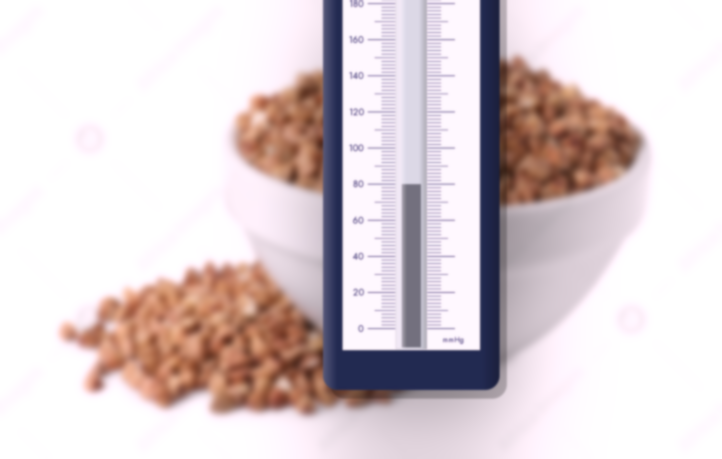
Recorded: 80 (mmHg)
